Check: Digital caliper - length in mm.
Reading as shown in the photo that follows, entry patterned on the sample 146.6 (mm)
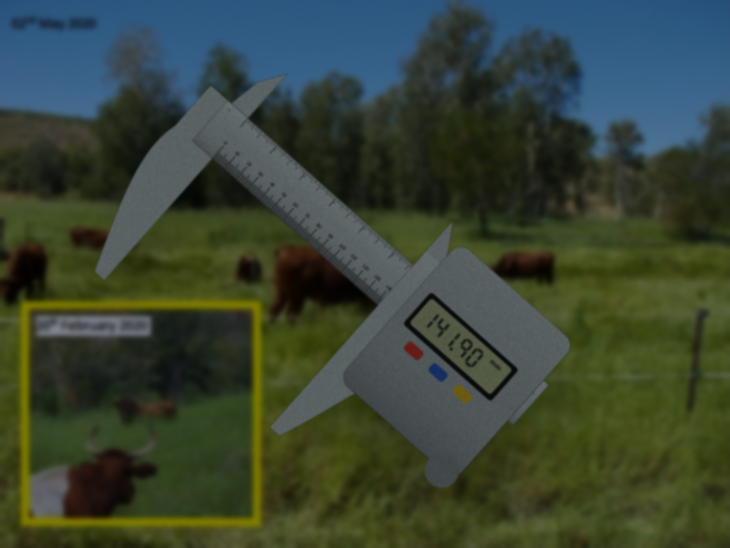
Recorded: 141.90 (mm)
